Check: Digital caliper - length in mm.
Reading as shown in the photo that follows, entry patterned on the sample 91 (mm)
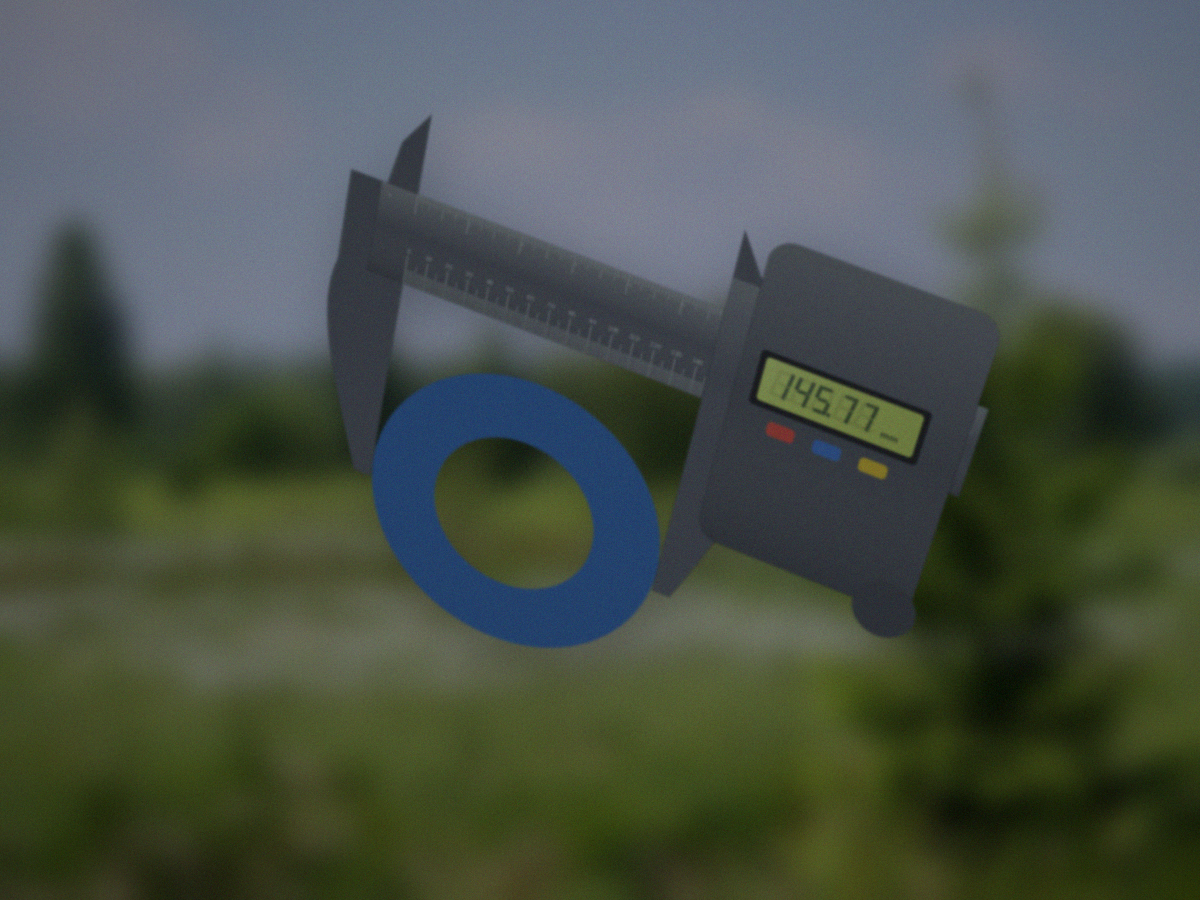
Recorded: 145.77 (mm)
